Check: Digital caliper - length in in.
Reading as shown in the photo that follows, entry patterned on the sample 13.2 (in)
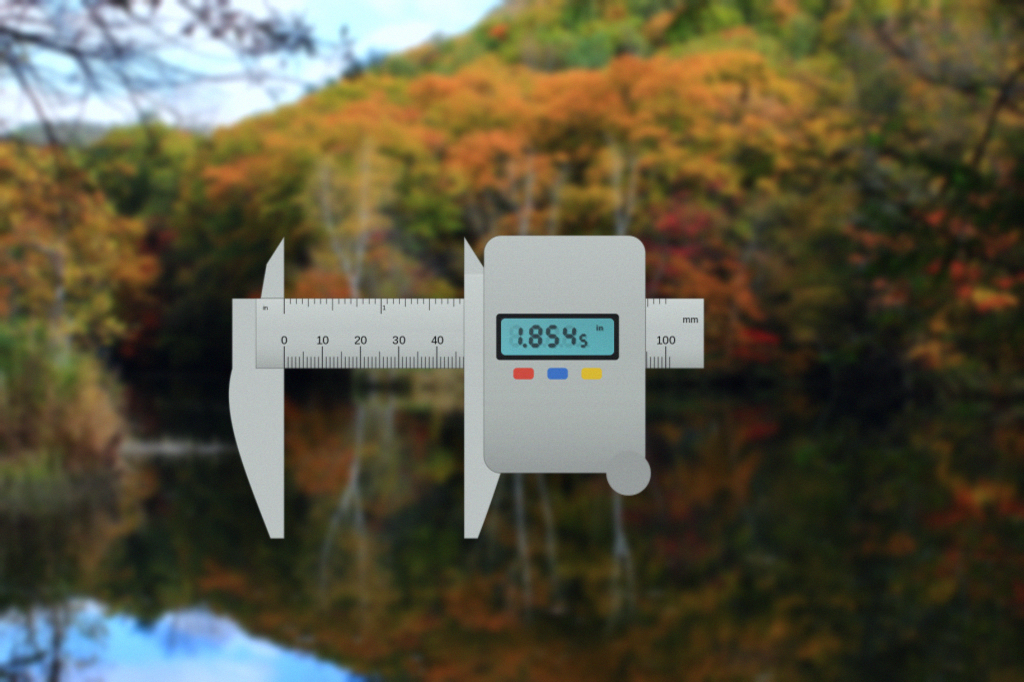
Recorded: 1.8545 (in)
